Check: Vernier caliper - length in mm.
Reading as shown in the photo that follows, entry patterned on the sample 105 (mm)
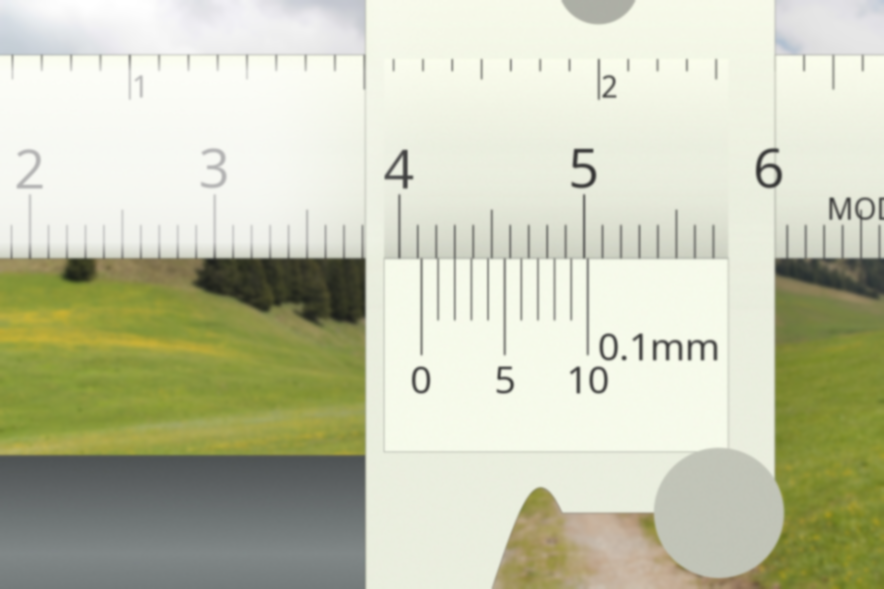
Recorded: 41.2 (mm)
